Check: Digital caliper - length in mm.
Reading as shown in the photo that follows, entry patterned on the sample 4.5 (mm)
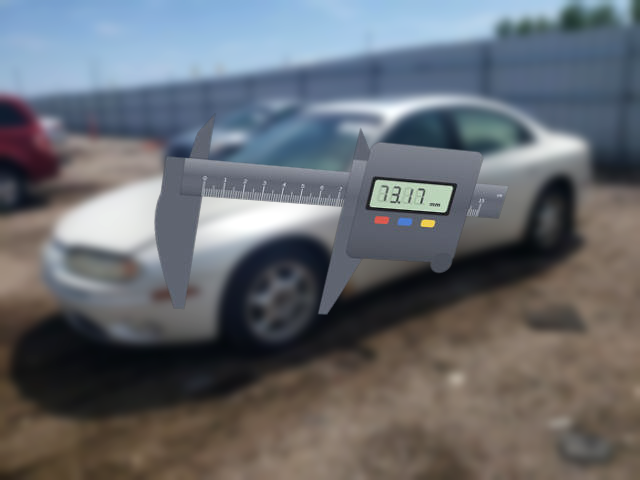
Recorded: 73.17 (mm)
